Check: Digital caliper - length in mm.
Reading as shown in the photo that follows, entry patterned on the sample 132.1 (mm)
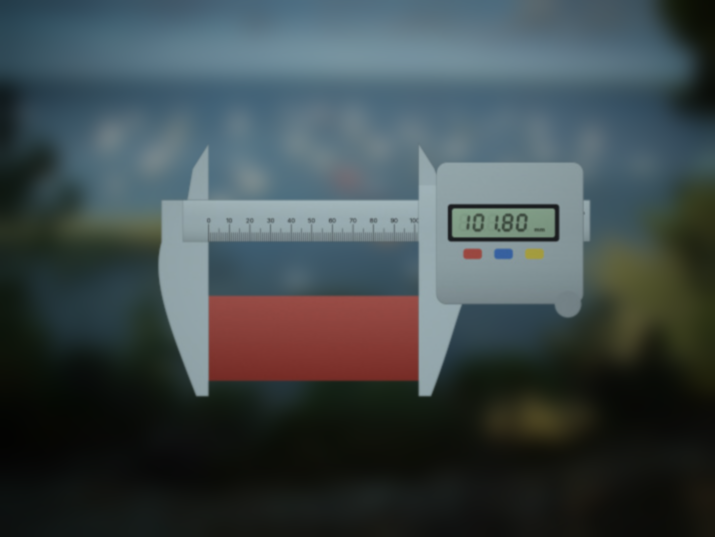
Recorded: 101.80 (mm)
